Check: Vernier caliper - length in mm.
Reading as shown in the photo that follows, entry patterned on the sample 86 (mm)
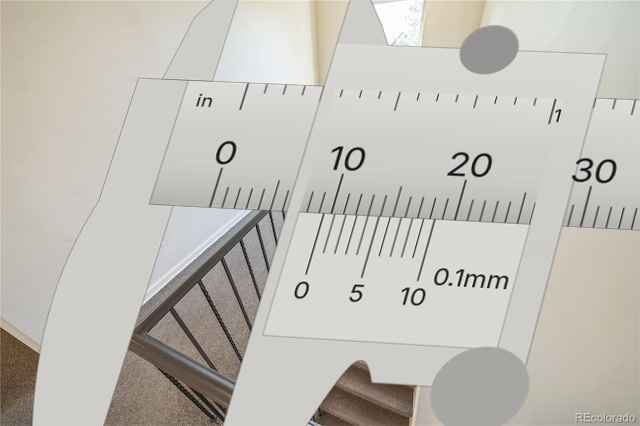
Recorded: 9.4 (mm)
